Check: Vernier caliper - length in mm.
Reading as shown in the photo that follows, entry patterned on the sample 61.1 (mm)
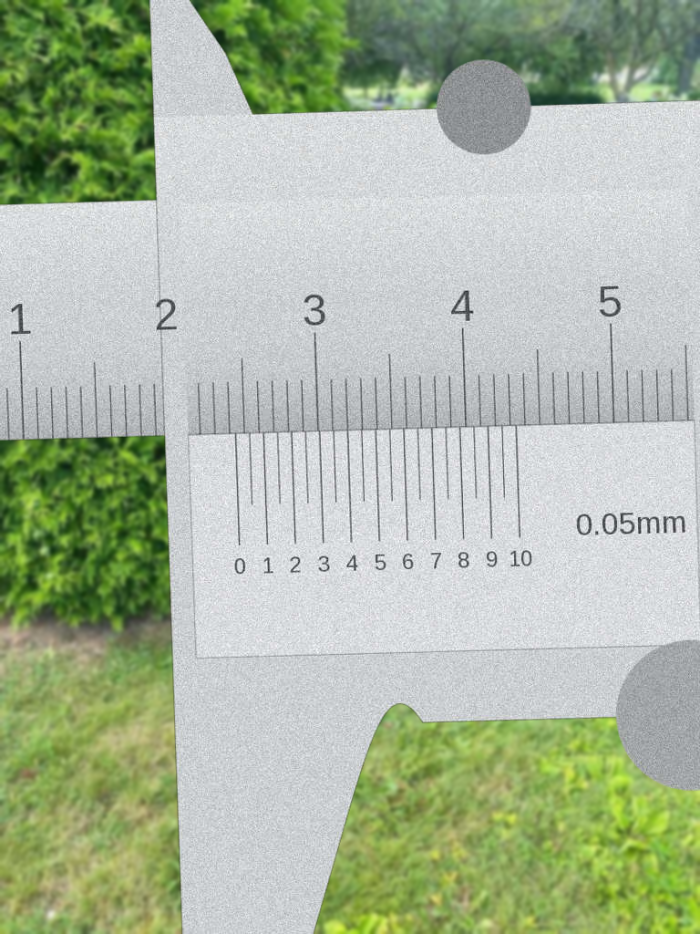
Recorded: 24.4 (mm)
